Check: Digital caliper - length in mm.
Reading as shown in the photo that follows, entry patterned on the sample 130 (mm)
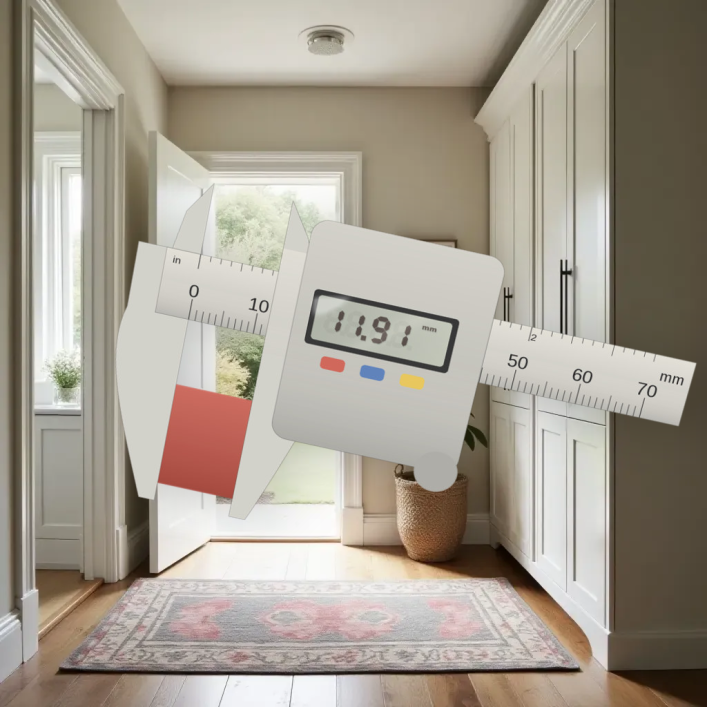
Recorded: 11.91 (mm)
